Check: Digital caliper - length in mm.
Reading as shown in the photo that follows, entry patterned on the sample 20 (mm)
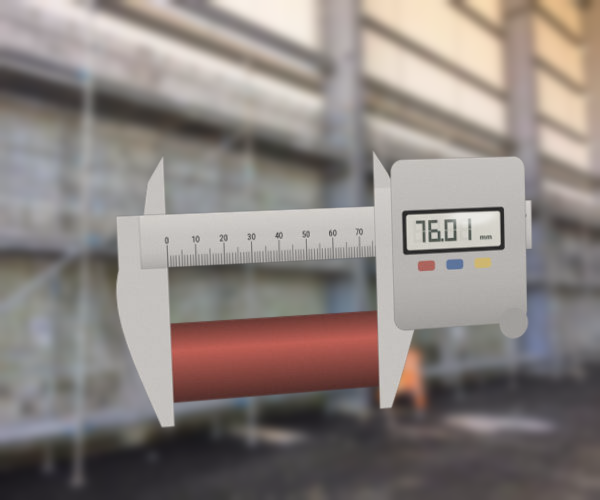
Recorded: 76.01 (mm)
